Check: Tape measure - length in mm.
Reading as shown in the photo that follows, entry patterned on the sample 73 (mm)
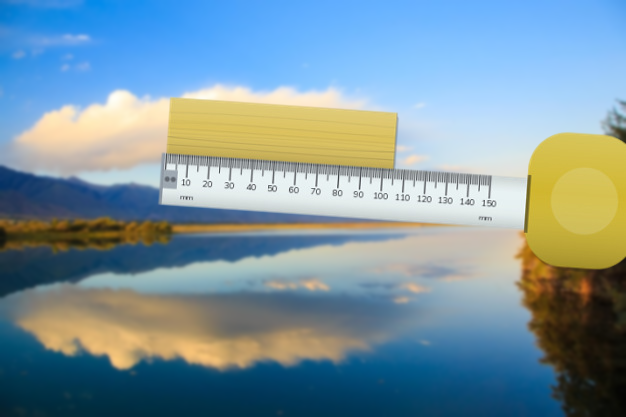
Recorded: 105 (mm)
